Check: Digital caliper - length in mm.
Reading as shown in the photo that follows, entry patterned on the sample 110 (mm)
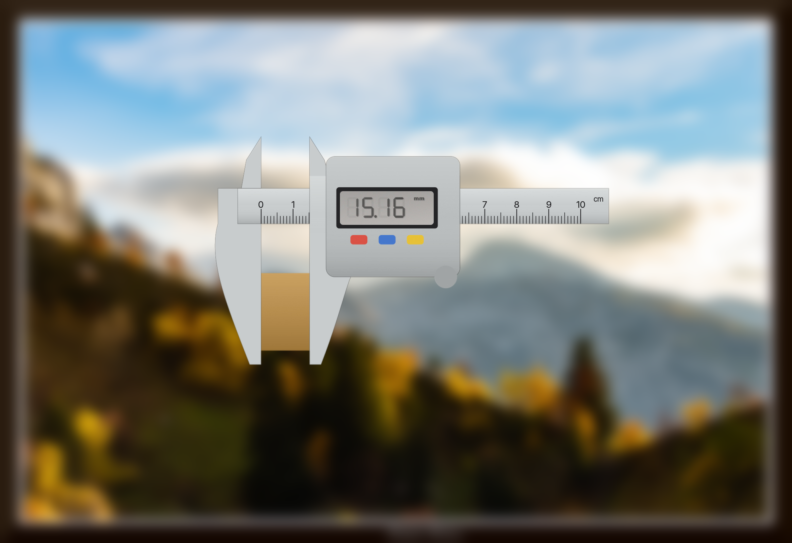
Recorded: 15.16 (mm)
